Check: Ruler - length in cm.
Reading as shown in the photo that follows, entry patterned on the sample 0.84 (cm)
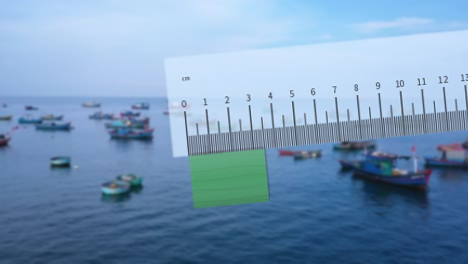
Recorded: 3.5 (cm)
